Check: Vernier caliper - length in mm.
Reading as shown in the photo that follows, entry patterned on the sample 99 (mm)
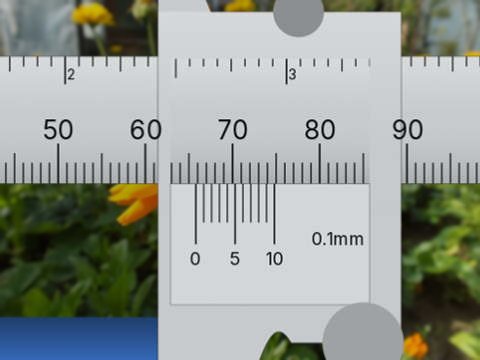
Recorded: 65.8 (mm)
